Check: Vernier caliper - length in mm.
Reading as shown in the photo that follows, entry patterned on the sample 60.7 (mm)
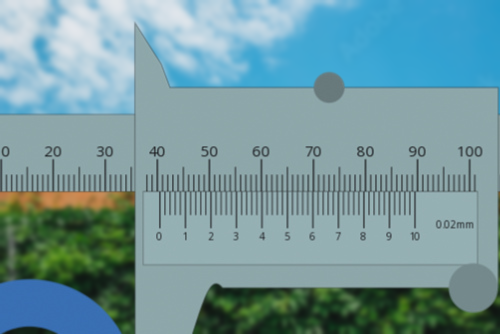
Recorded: 40.5 (mm)
